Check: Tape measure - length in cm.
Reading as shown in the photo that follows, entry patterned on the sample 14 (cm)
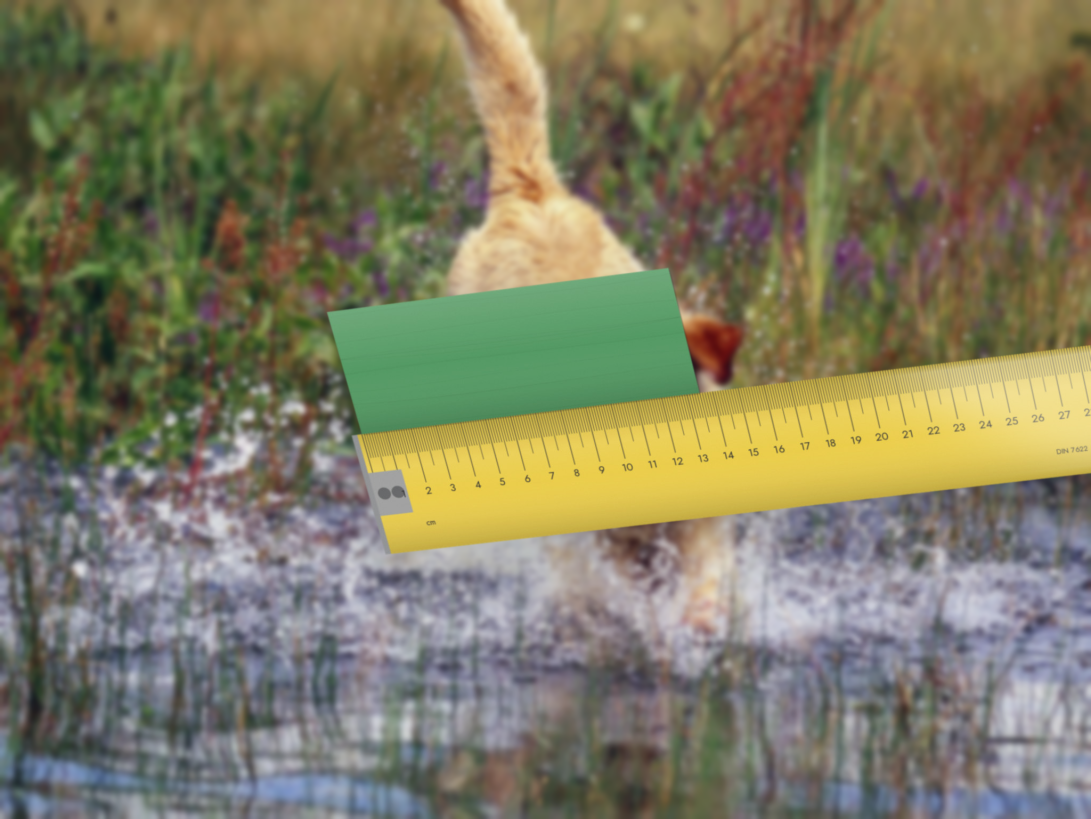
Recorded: 13.5 (cm)
